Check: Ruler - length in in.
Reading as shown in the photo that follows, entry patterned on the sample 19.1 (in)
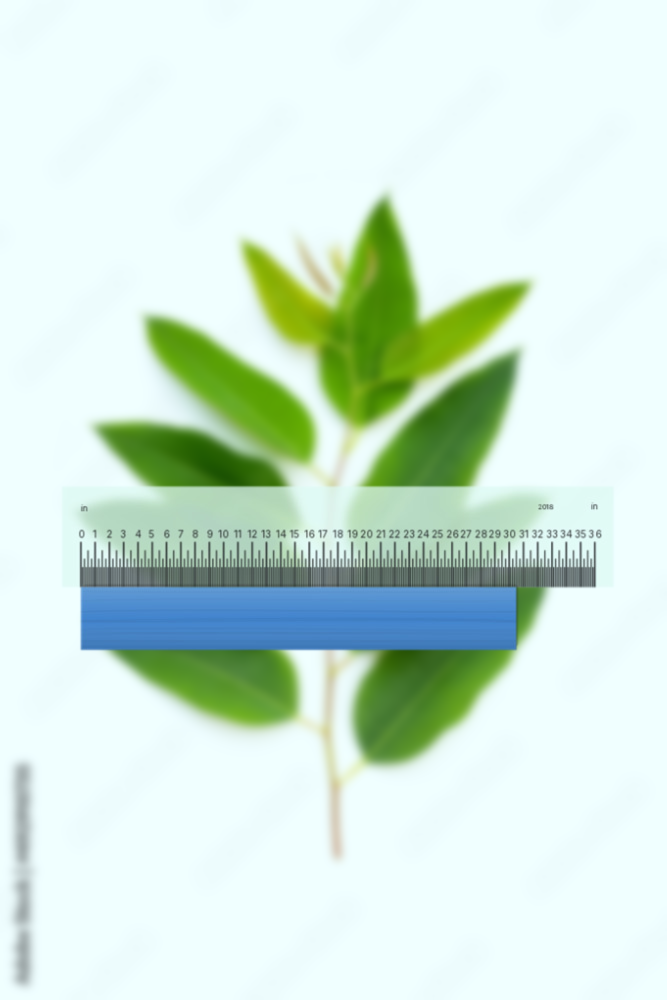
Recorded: 30.5 (in)
